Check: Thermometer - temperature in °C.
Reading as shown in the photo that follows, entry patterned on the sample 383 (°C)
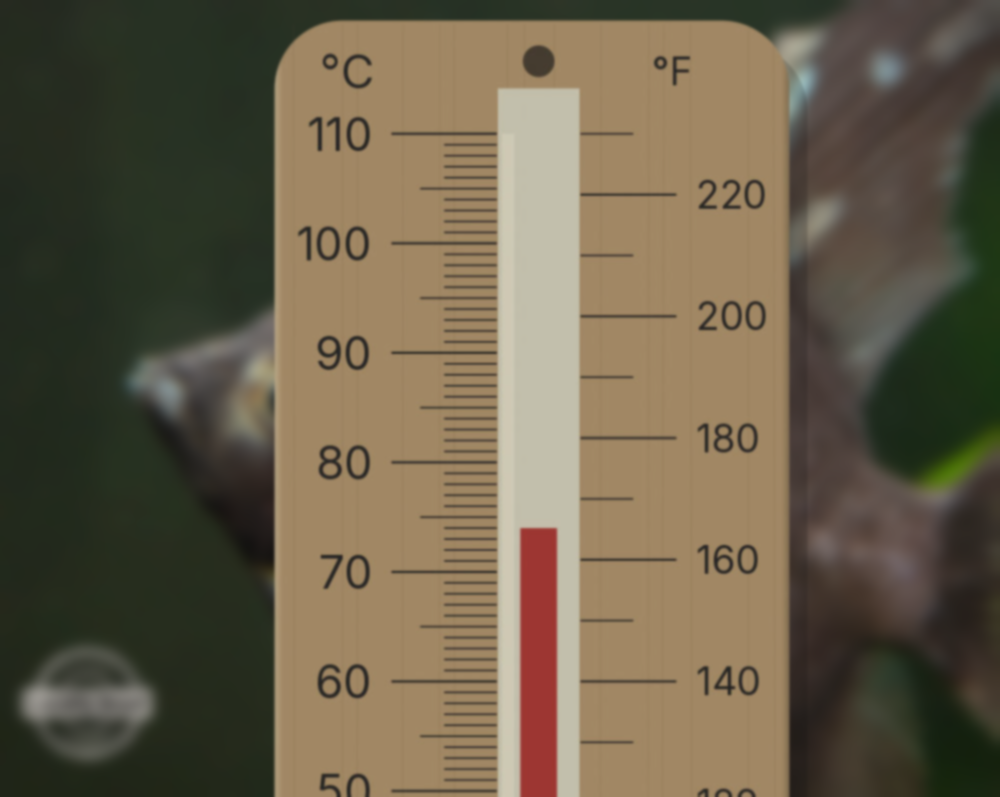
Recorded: 74 (°C)
